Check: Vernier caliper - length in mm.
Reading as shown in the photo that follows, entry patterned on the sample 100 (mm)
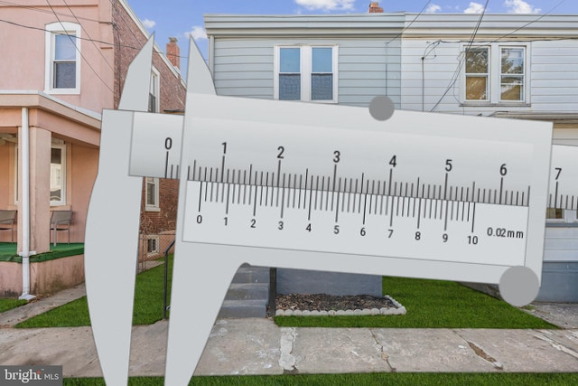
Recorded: 6.4 (mm)
